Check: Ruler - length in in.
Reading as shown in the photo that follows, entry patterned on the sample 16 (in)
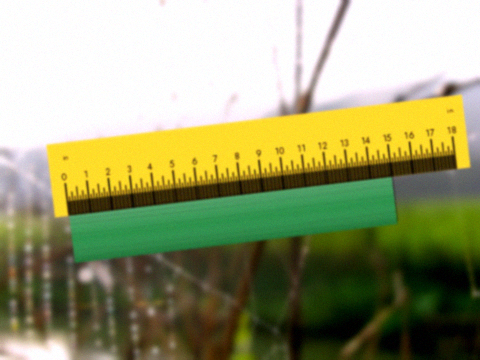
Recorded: 15 (in)
